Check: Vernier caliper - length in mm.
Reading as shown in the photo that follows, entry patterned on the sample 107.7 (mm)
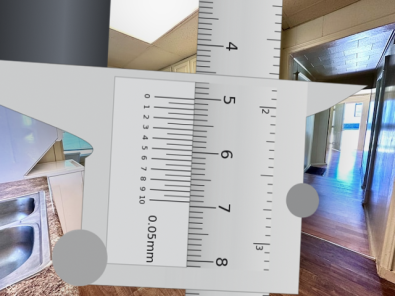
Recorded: 50.2 (mm)
